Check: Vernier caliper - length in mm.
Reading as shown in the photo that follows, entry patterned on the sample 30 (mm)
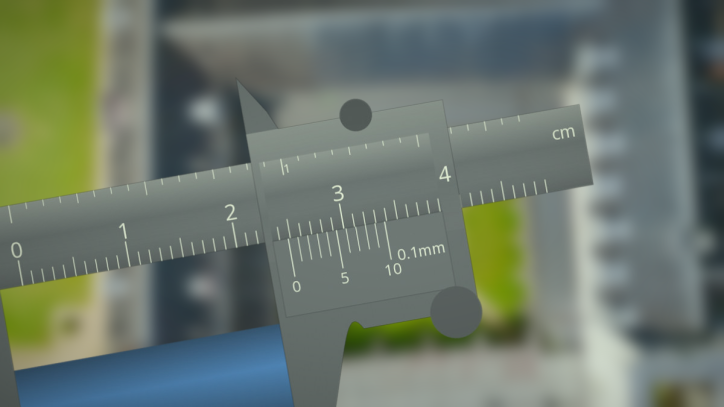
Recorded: 24.8 (mm)
